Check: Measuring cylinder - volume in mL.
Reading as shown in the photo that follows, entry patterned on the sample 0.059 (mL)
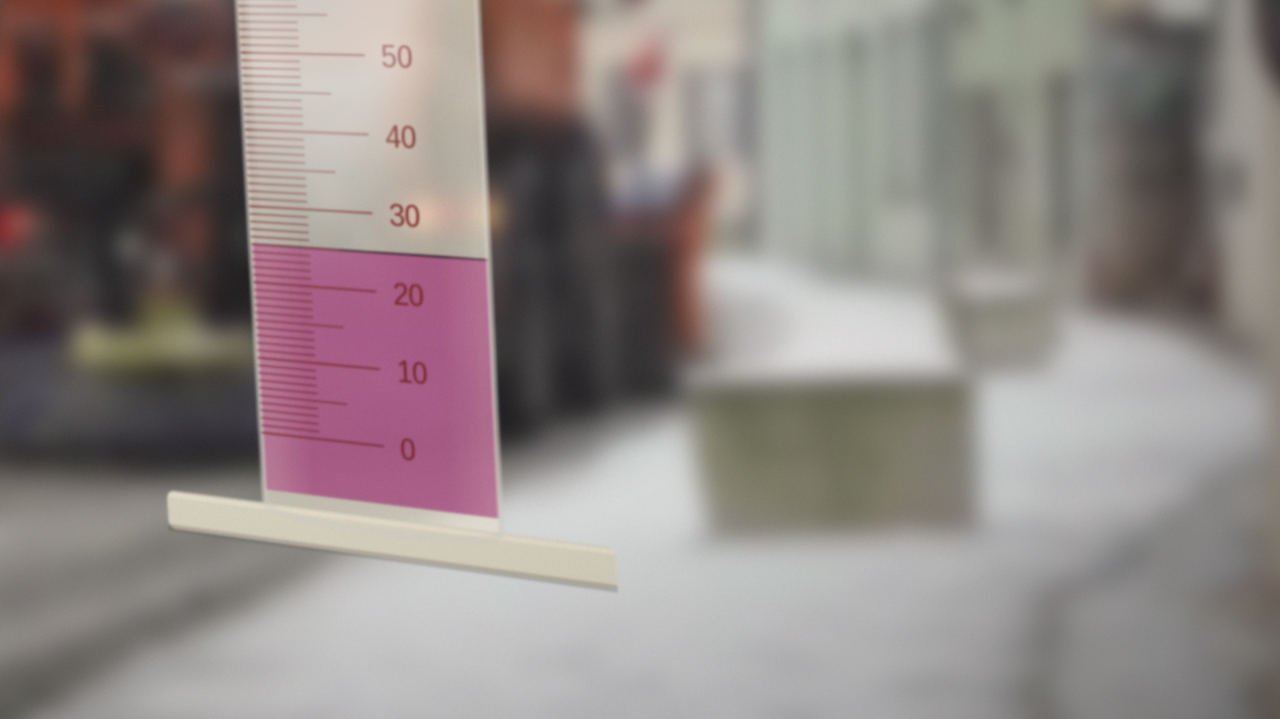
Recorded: 25 (mL)
